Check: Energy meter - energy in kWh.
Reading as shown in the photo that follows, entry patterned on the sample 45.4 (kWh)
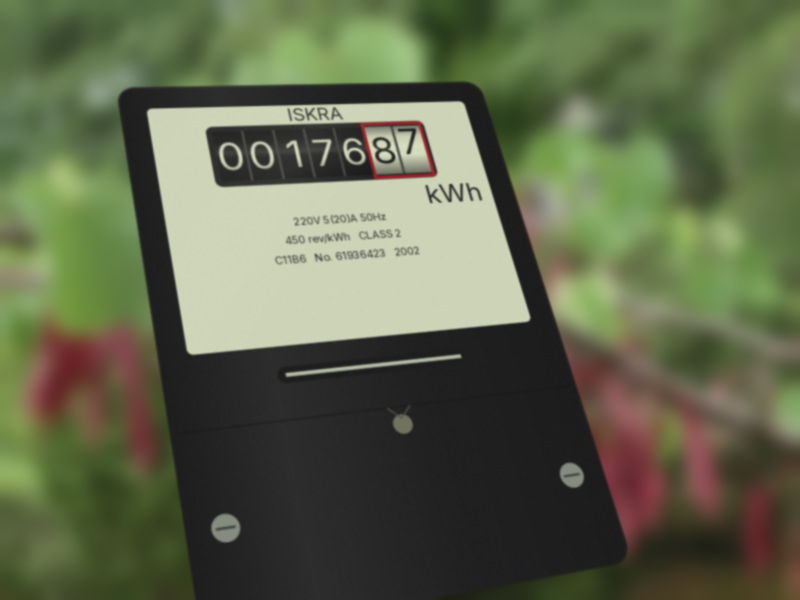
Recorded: 176.87 (kWh)
